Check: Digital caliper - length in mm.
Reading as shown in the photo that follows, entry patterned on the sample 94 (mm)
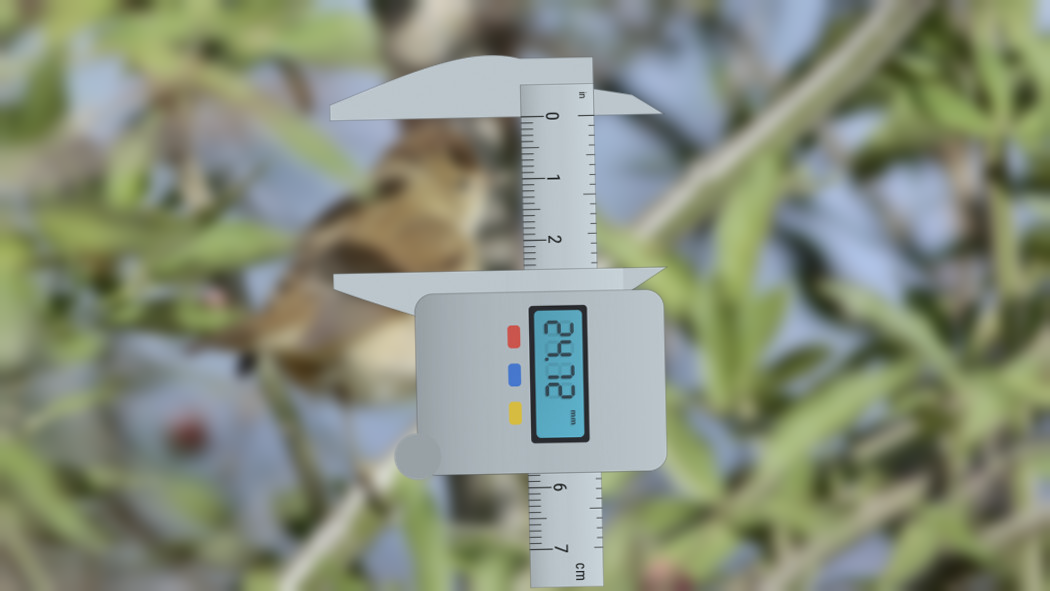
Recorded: 24.72 (mm)
